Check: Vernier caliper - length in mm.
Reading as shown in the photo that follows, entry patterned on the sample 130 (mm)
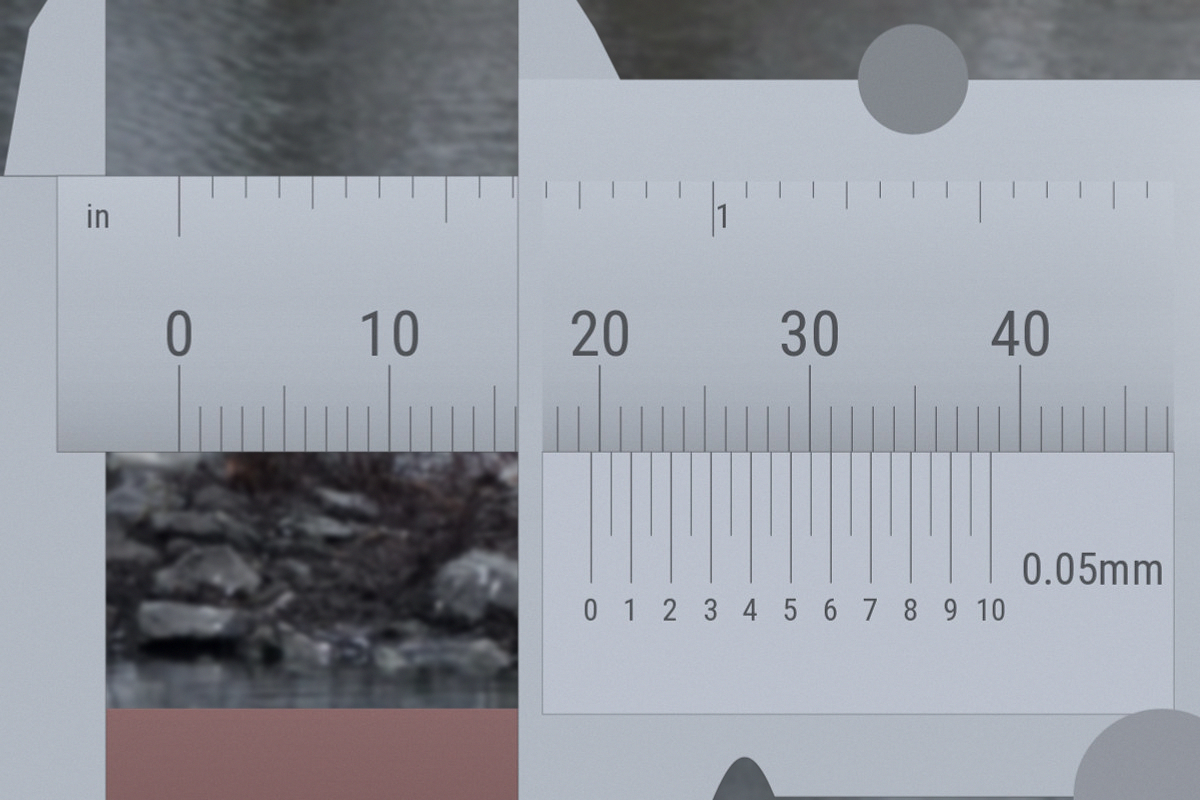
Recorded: 19.6 (mm)
